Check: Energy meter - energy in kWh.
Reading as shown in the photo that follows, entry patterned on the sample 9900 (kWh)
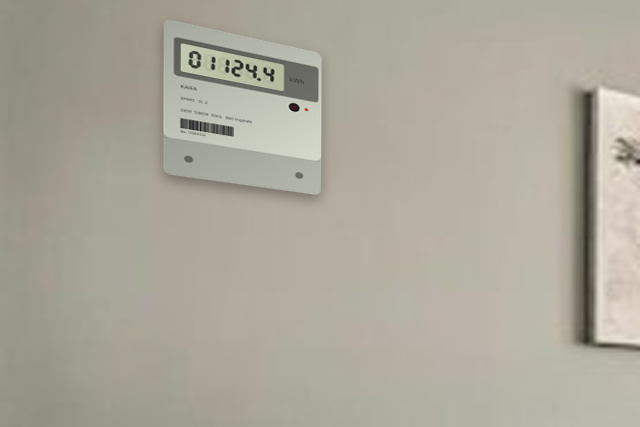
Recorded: 1124.4 (kWh)
